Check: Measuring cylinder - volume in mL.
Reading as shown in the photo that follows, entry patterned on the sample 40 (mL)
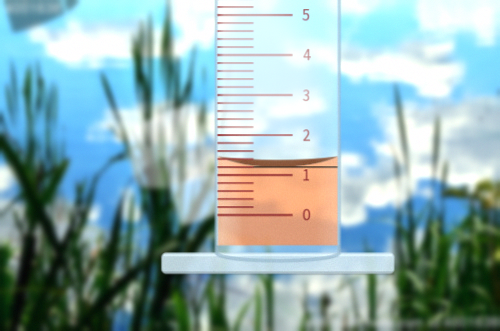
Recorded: 1.2 (mL)
